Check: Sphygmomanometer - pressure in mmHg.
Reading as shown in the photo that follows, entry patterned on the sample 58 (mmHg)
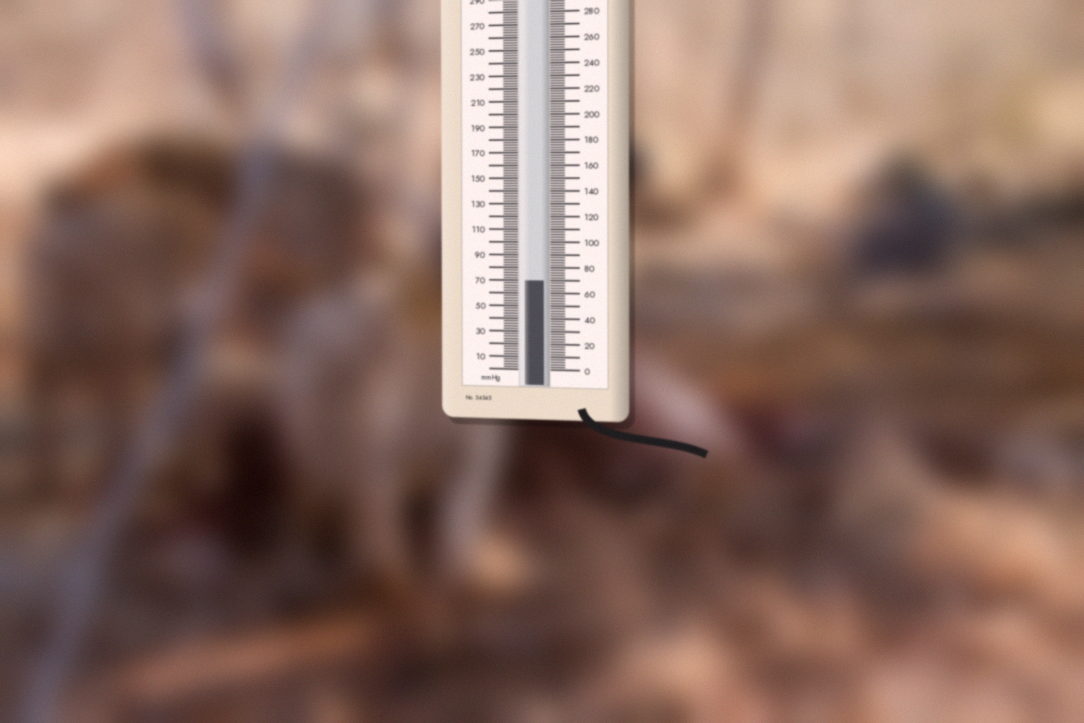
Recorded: 70 (mmHg)
